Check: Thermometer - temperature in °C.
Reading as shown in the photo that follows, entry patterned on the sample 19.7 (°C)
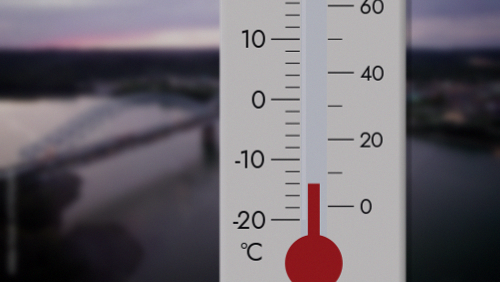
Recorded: -14 (°C)
